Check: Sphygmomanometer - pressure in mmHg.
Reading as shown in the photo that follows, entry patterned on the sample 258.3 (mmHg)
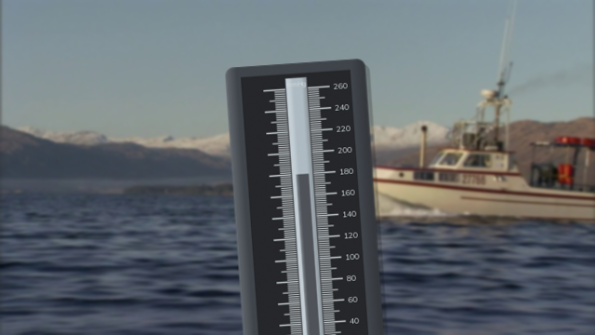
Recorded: 180 (mmHg)
